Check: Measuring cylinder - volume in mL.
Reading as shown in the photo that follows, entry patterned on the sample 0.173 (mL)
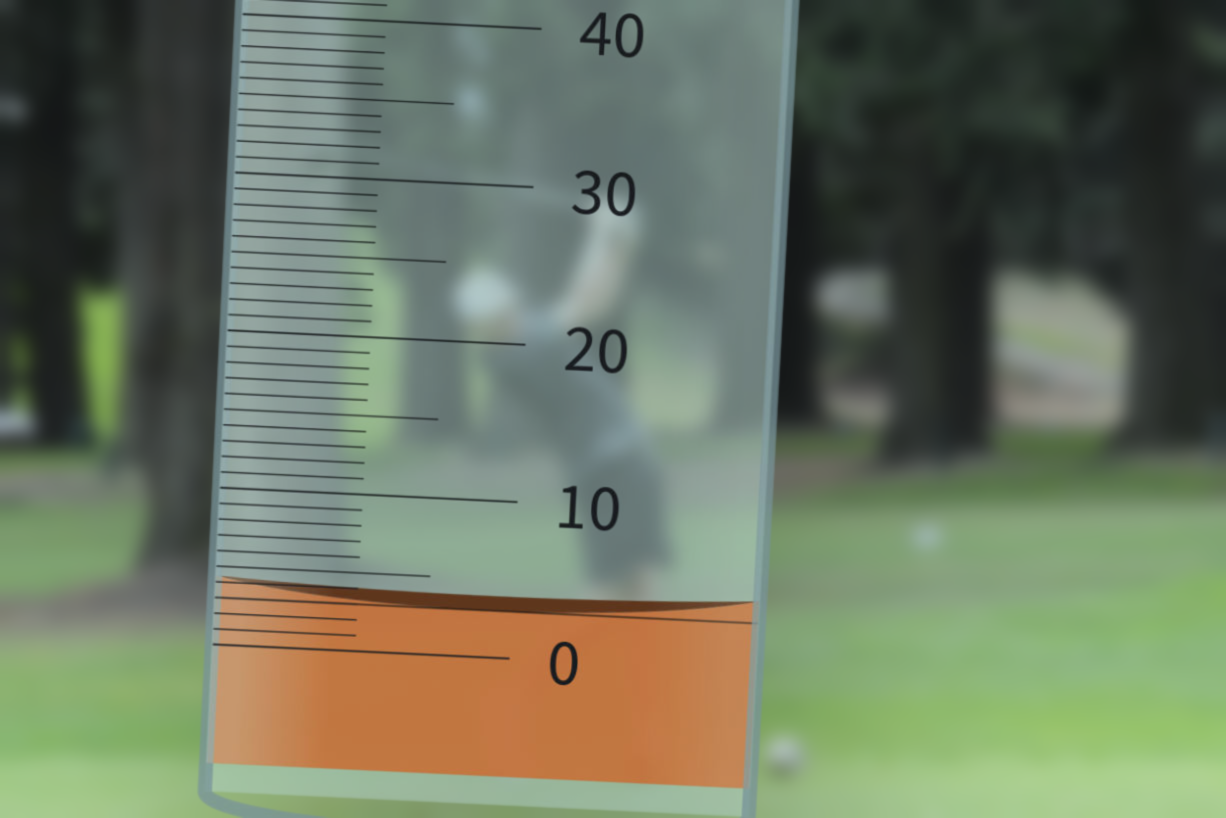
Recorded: 3 (mL)
